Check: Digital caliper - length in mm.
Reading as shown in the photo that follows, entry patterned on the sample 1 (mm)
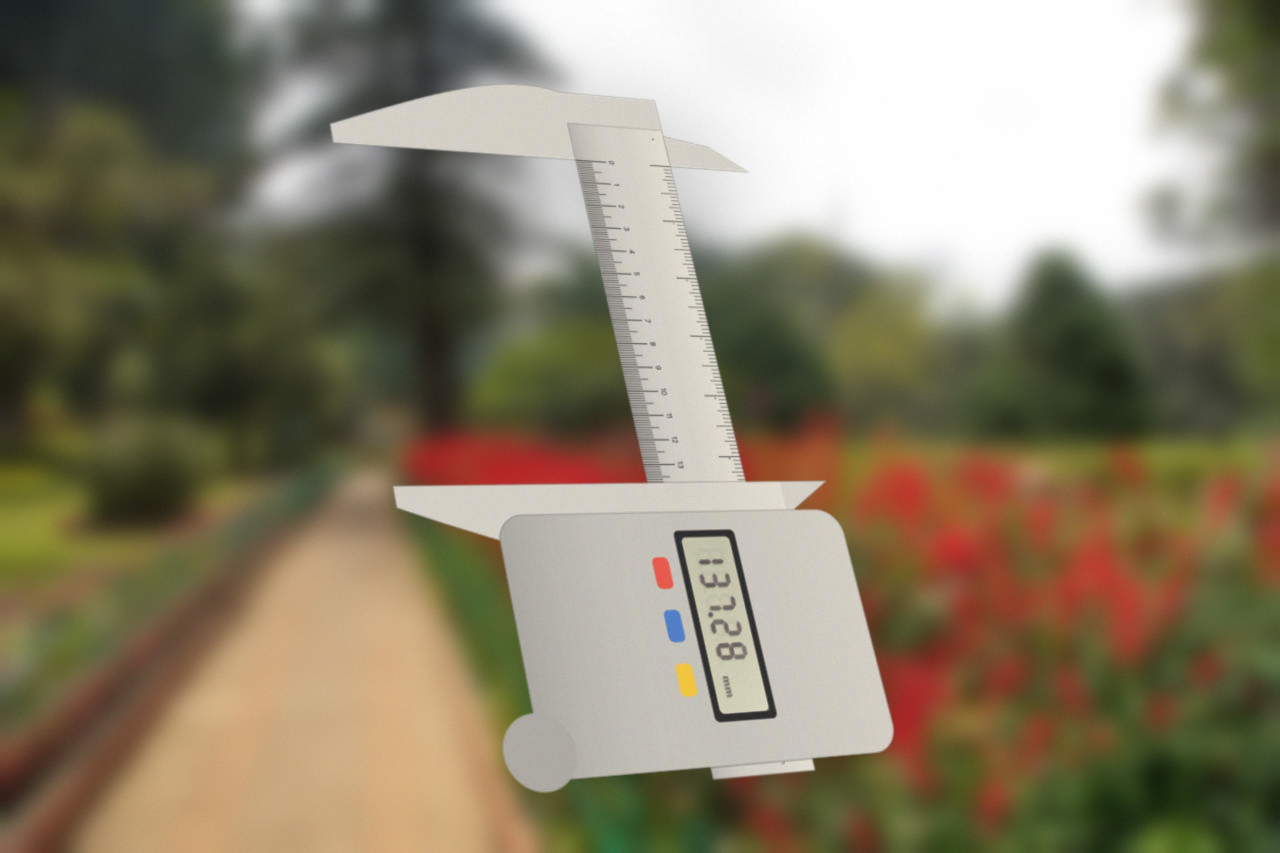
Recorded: 137.28 (mm)
